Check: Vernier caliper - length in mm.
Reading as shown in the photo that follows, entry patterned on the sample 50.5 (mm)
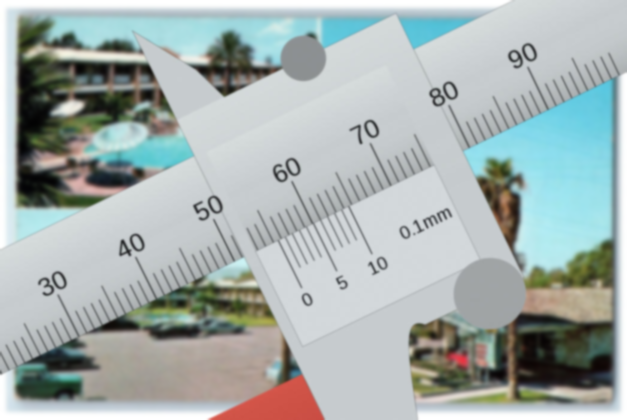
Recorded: 55.6 (mm)
